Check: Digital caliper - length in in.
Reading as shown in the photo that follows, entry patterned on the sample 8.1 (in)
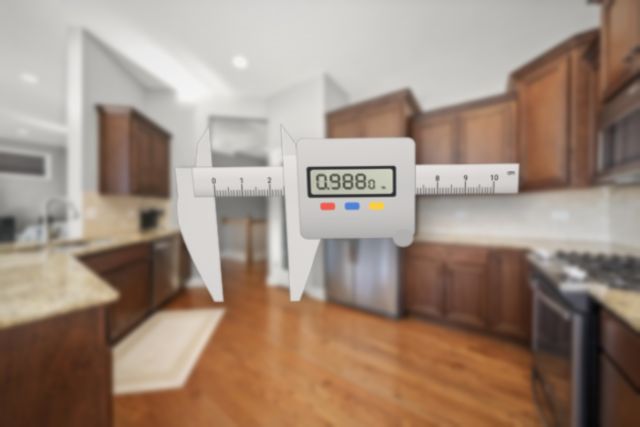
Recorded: 0.9880 (in)
